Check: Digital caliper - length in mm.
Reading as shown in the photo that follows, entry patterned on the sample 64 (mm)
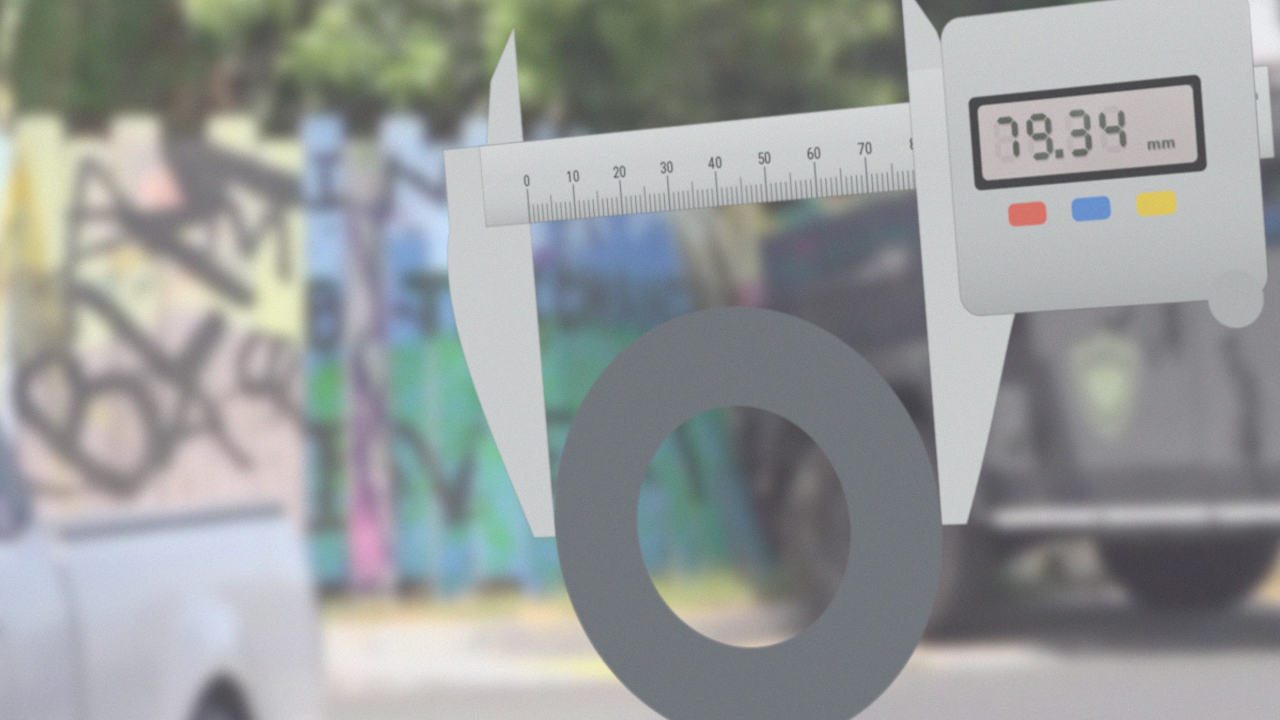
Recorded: 79.34 (mm)
